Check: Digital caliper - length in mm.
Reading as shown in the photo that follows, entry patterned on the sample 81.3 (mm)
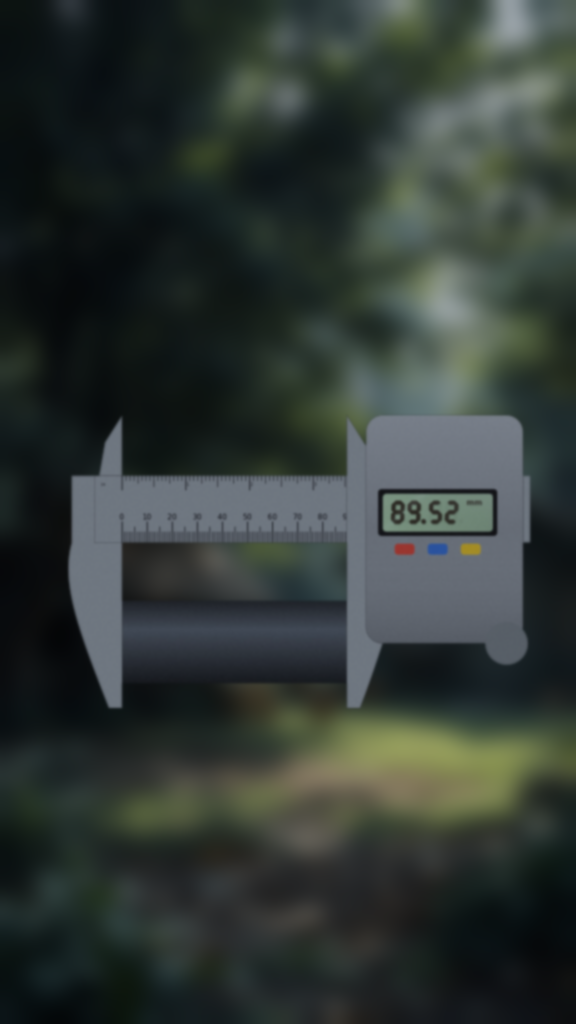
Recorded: 89.52 (mm)
